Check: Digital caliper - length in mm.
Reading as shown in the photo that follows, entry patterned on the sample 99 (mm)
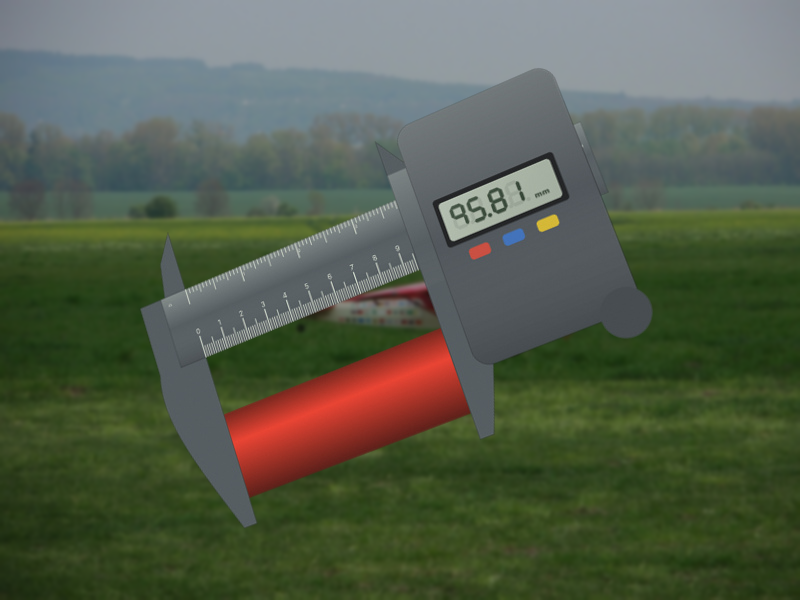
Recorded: 95.81 (mm)
